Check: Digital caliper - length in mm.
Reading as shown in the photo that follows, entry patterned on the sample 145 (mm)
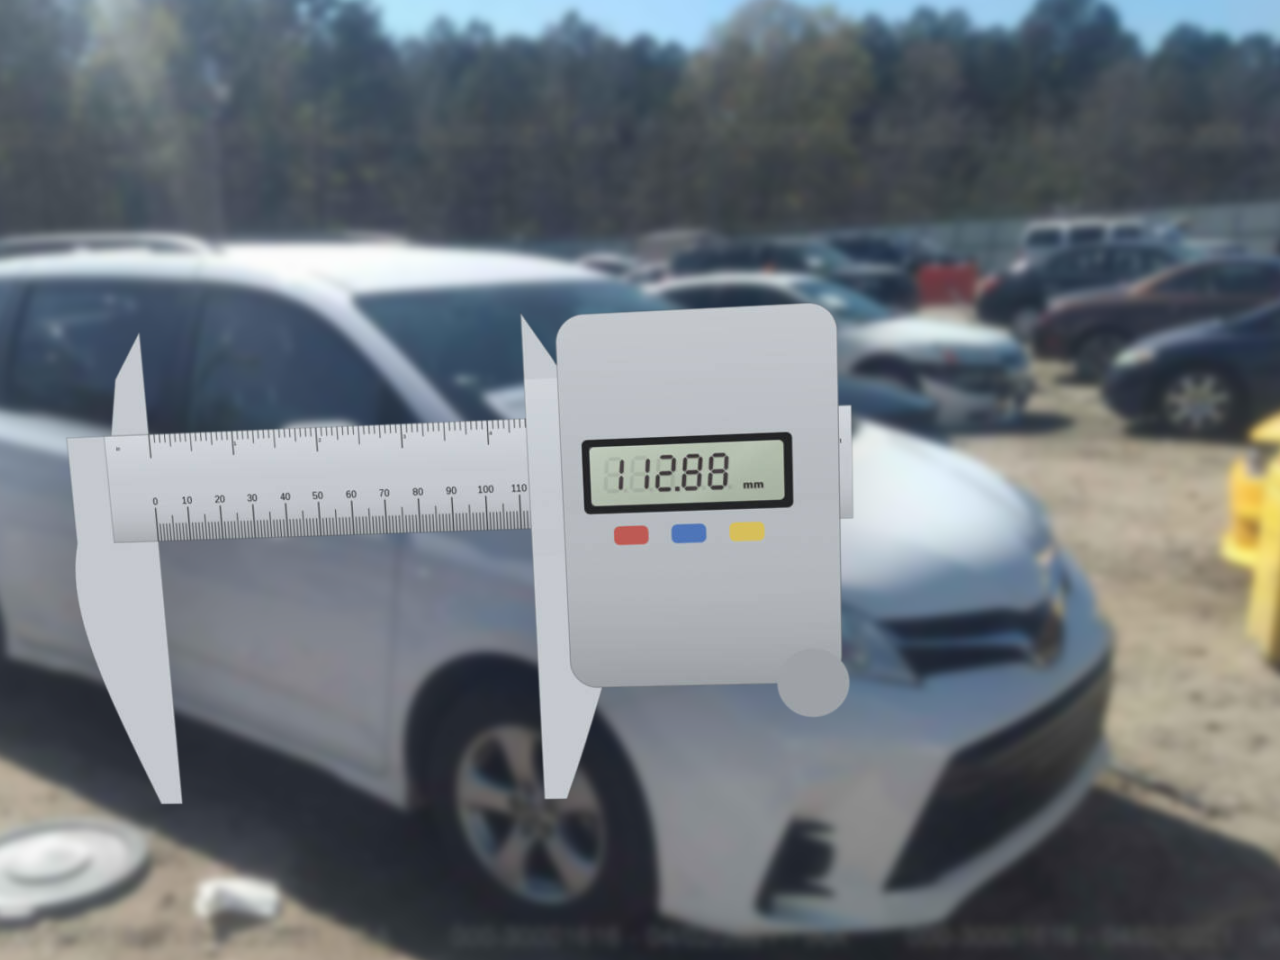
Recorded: 112.88 (mm)
